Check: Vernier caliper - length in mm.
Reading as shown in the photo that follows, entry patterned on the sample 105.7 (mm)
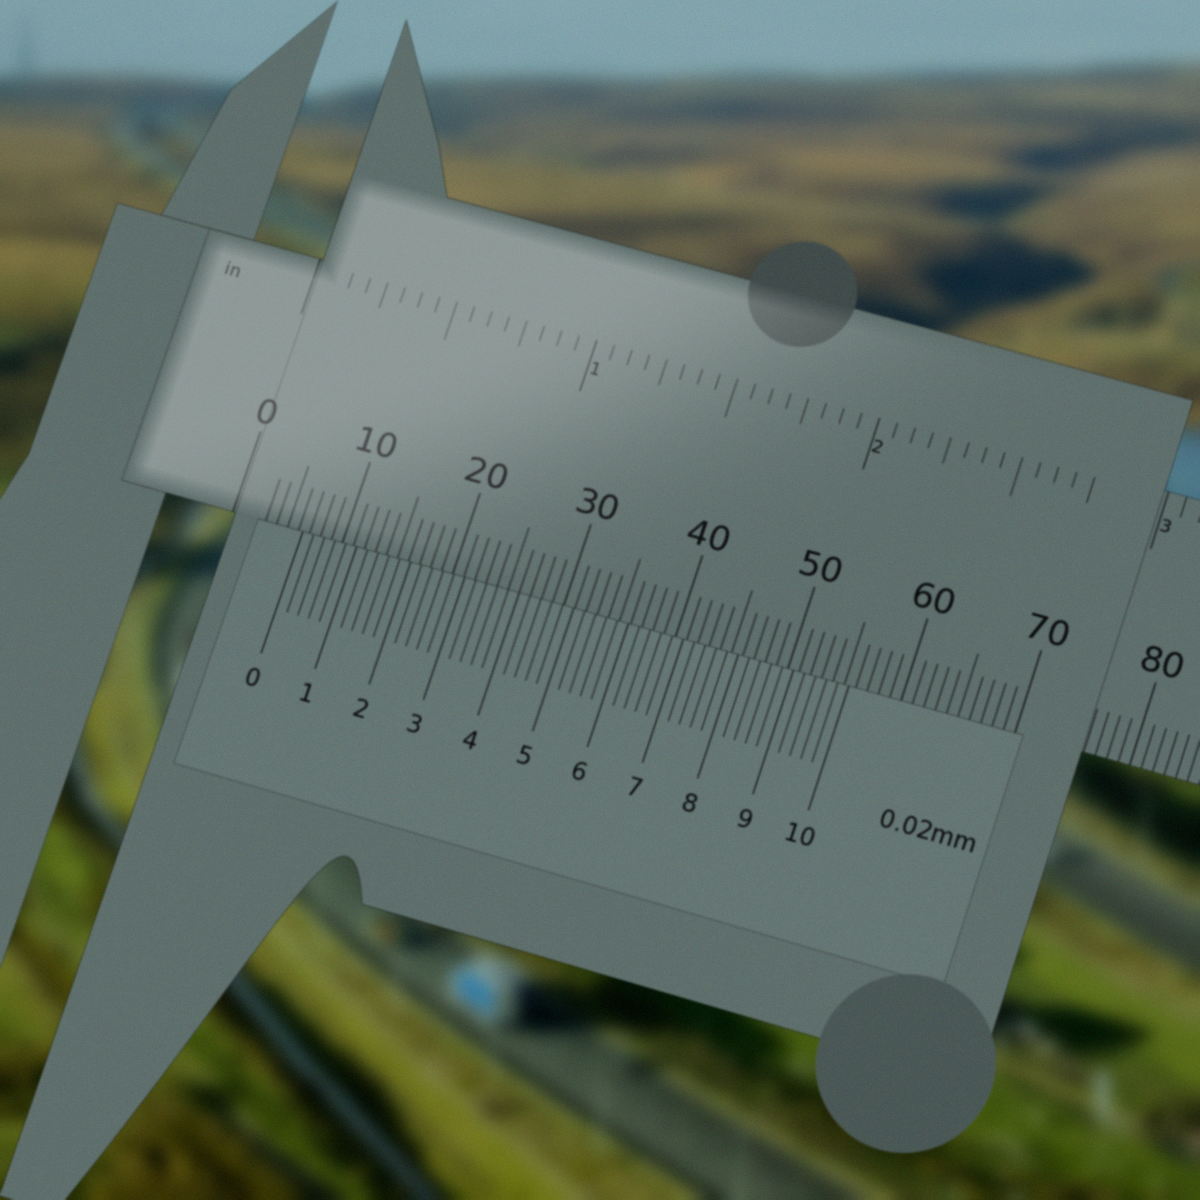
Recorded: 6.4 (mm)
